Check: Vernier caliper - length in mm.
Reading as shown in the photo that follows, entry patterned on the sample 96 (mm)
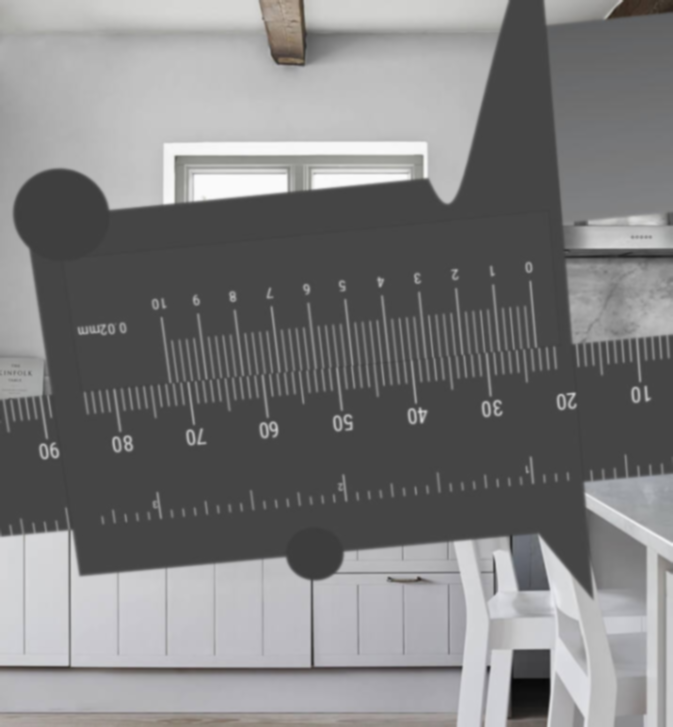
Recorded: 23.4 (mm)
